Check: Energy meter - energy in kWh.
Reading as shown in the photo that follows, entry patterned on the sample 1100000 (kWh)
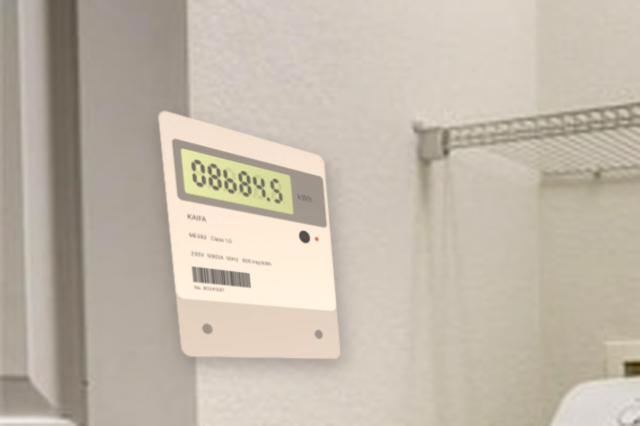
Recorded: 8684.5 (kWh)
